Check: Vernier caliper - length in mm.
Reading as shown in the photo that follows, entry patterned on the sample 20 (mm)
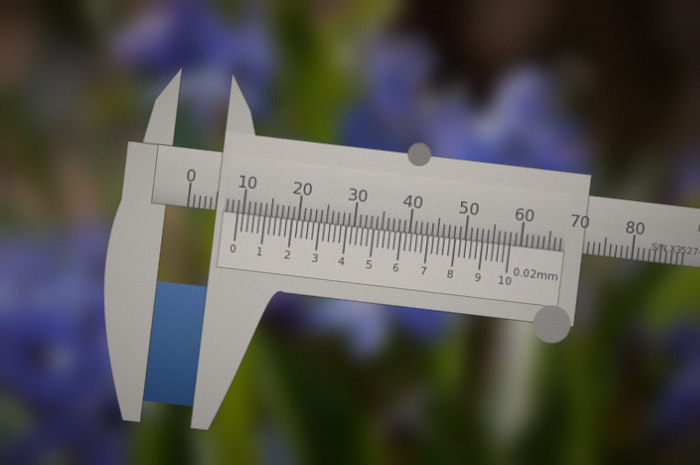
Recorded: 9.0 (mm)
